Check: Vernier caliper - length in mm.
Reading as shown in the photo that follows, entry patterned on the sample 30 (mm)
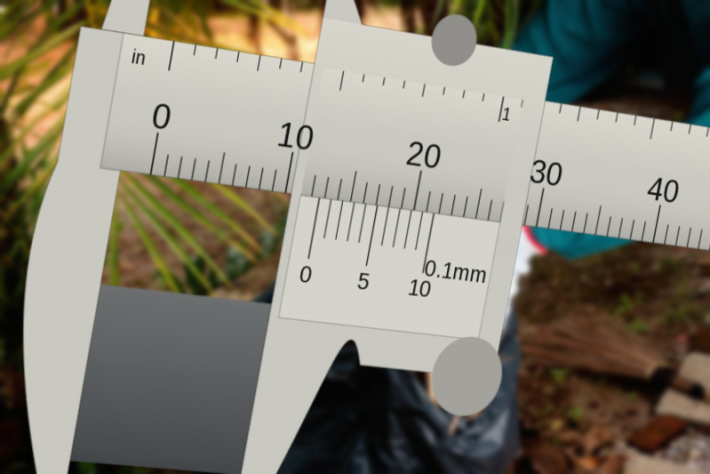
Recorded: 12.6 (mm)
